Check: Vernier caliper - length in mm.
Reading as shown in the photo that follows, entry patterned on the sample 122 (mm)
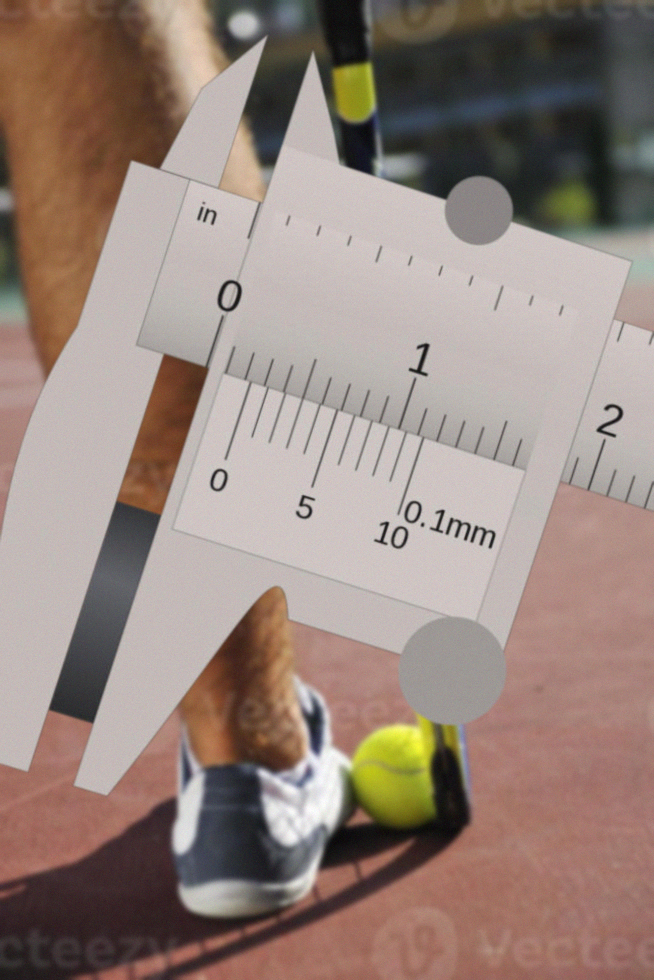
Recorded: 2.3 (mm)
